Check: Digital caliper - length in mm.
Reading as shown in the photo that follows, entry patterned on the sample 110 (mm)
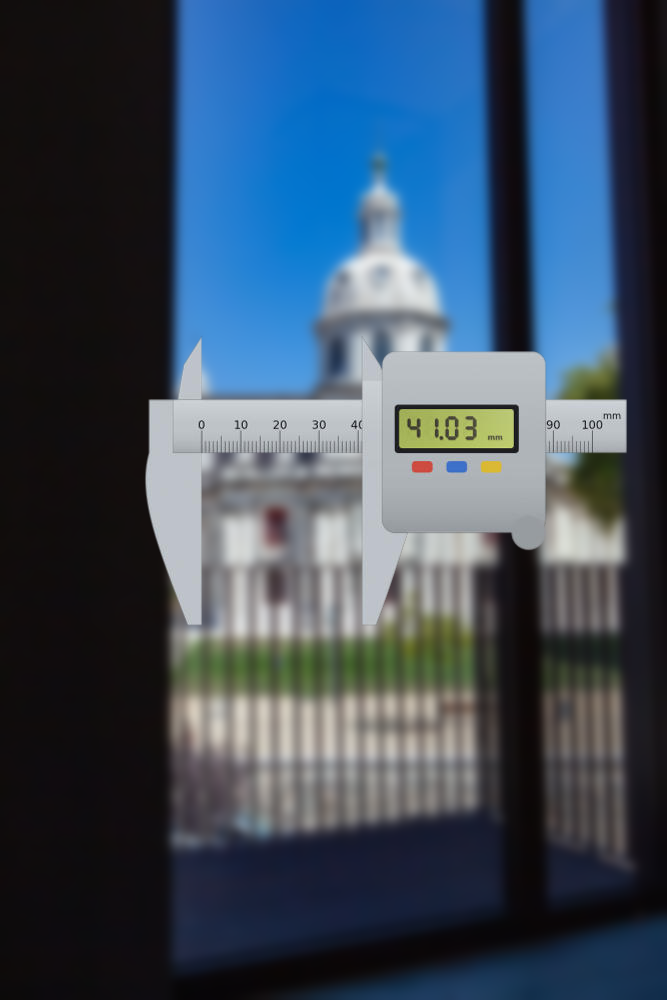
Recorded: 41.03 (mm)
